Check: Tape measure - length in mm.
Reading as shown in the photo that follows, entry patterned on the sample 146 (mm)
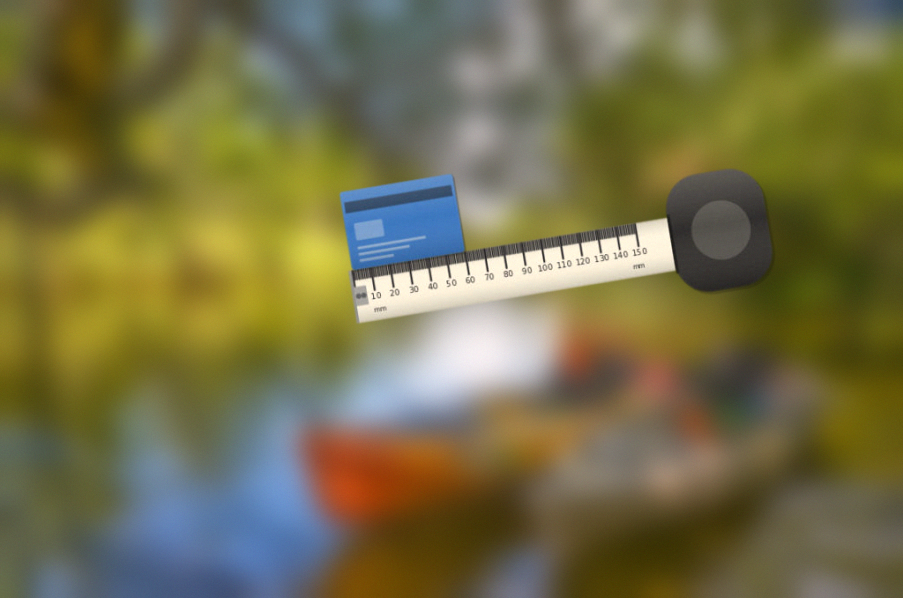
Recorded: 60 (mm)
